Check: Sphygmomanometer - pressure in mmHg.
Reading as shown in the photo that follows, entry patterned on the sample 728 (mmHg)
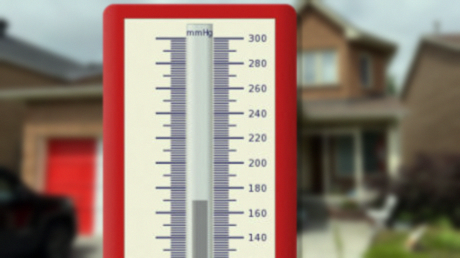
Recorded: 170 (mmHg)
